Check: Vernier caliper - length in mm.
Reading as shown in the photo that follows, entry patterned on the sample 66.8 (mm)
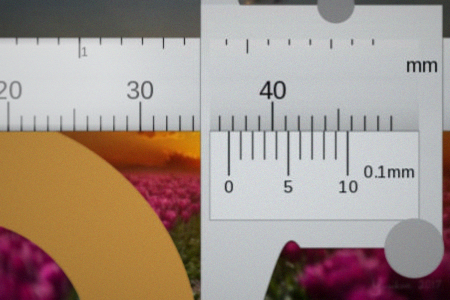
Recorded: 36.7 (mm)
